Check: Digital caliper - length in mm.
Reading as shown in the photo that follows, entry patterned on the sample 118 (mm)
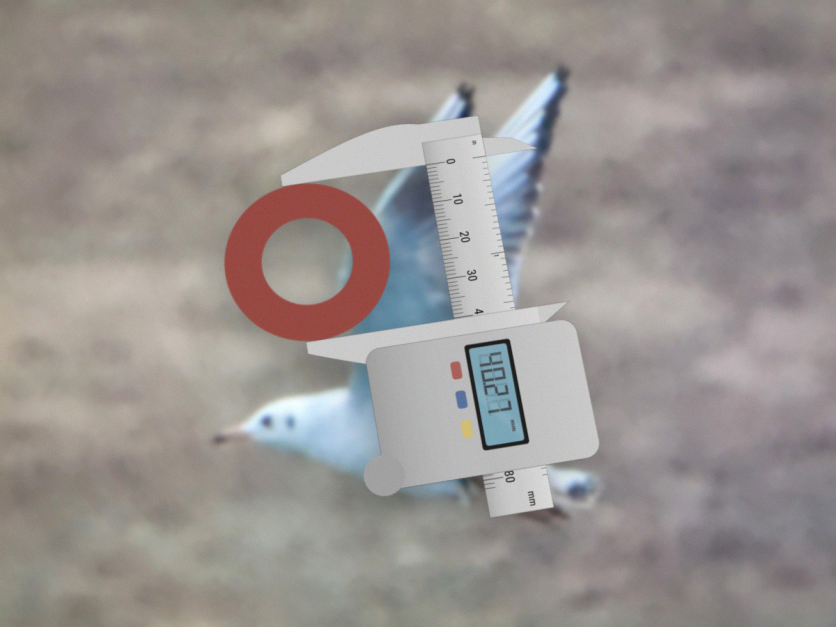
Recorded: 40.27 (mm)
